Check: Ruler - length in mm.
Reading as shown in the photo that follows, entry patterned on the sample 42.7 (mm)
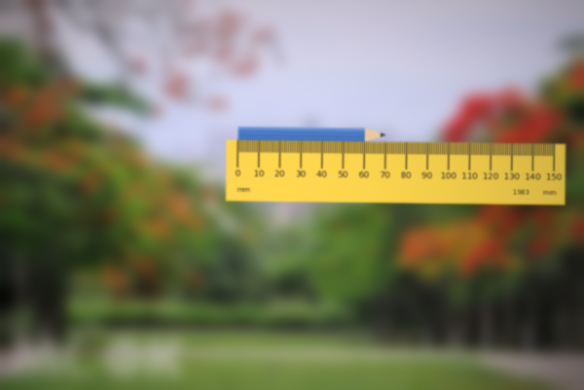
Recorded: 70 (mm)
